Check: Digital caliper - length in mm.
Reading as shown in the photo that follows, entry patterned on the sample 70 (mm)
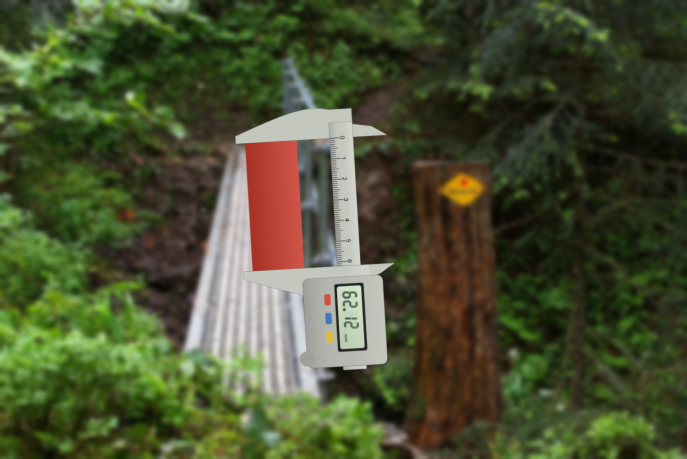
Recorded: 62.12 (mm)
